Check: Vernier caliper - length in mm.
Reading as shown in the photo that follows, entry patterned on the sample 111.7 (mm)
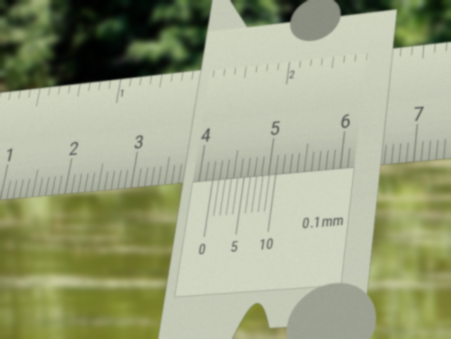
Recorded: 42.0 (mm)
